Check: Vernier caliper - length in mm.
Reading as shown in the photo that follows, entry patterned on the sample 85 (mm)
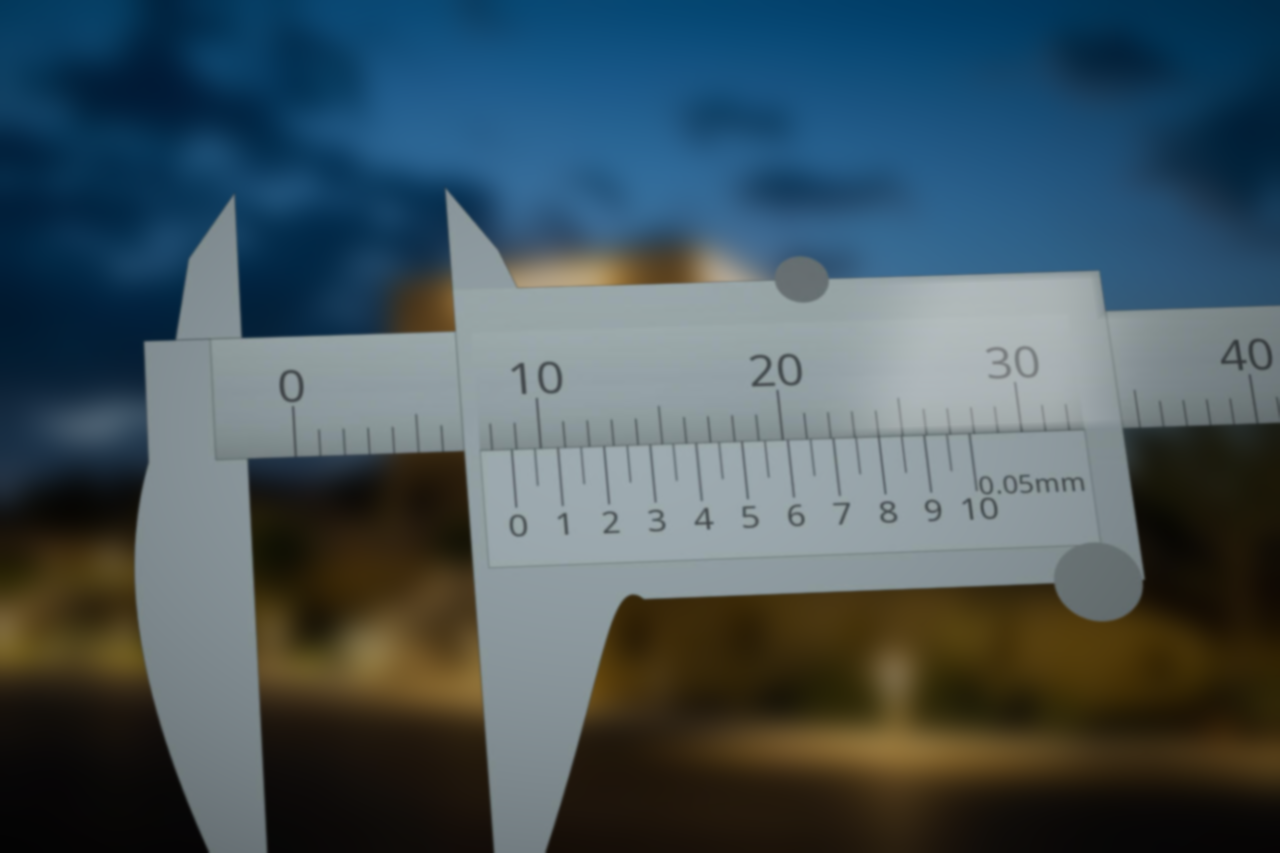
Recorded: 8.8 (mm)
